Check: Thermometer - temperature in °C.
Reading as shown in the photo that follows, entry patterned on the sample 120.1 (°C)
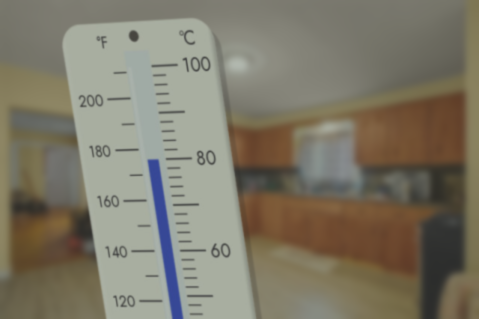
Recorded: 80 (°C)
